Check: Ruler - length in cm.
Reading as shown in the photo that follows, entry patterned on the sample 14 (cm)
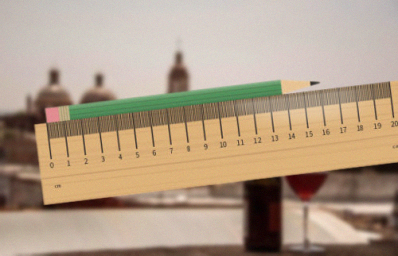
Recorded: 16 (cm)
